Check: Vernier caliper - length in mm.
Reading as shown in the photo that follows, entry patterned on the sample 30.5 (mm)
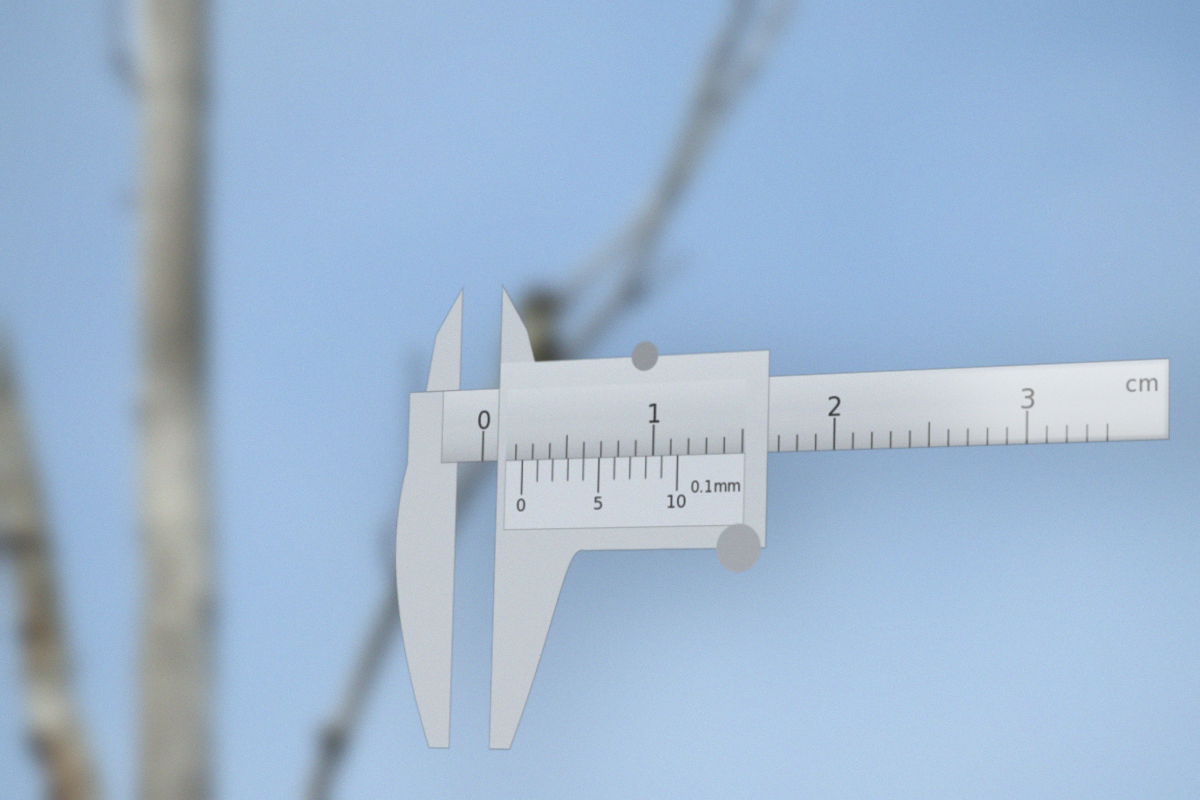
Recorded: 2.4 (mm)
